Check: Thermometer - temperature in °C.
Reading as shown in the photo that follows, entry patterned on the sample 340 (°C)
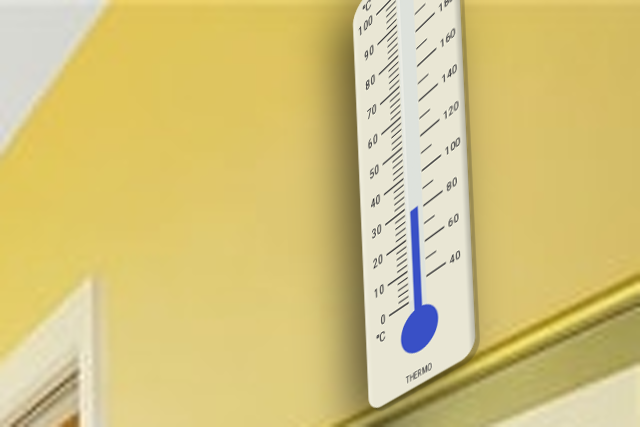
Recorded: 28 (°C)
